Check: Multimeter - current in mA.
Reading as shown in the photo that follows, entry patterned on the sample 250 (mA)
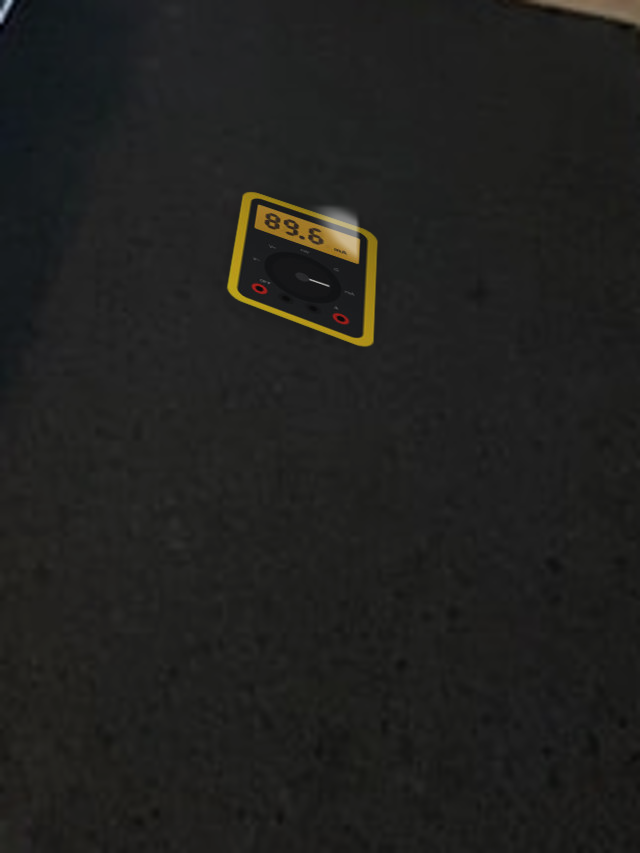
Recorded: 89.6 (mA)
